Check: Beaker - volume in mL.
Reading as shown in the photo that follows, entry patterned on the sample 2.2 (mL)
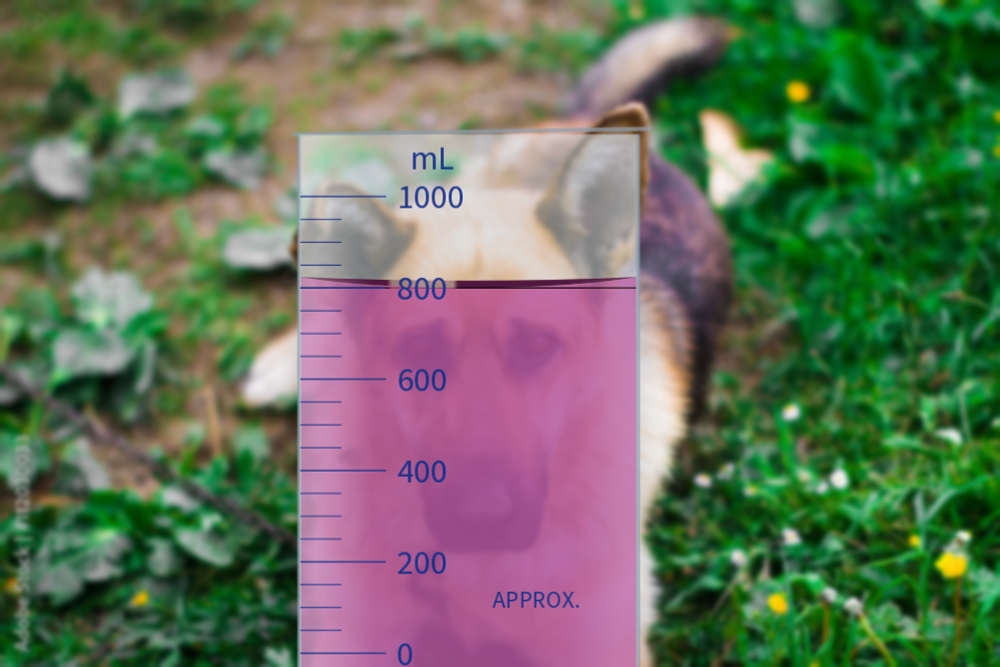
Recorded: 800 (mL)
